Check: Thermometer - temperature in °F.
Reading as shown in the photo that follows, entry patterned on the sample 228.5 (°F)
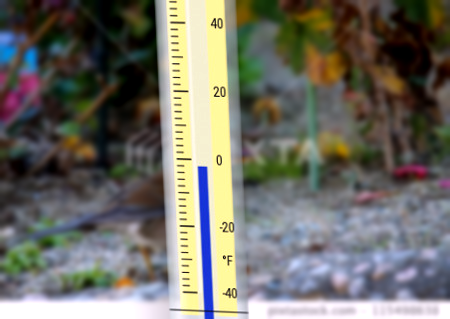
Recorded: -2 (°F)
